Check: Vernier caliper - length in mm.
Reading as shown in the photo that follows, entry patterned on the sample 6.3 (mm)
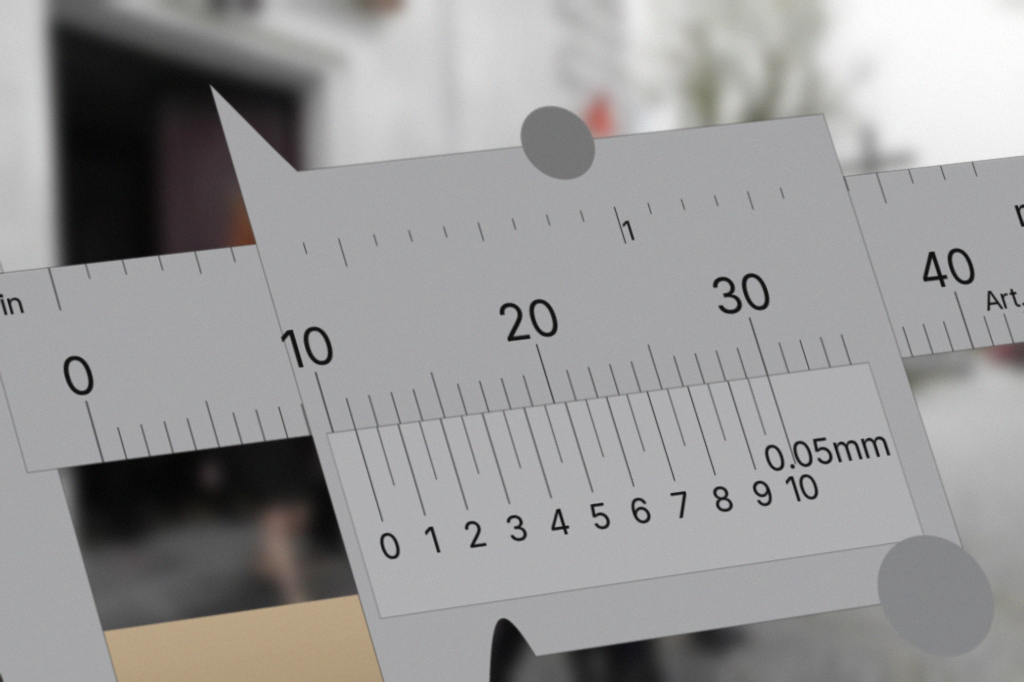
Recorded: 11.0 (mm)
